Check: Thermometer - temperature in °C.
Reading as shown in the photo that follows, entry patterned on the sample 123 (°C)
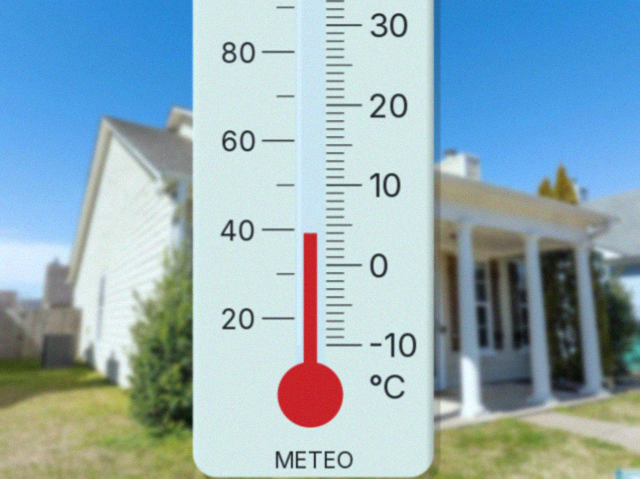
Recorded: 4 (°C)
